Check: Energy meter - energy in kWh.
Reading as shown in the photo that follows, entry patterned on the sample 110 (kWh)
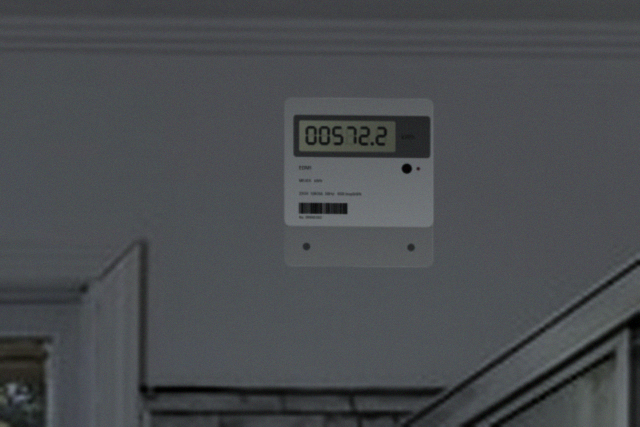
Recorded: 572.2 (kWh)
